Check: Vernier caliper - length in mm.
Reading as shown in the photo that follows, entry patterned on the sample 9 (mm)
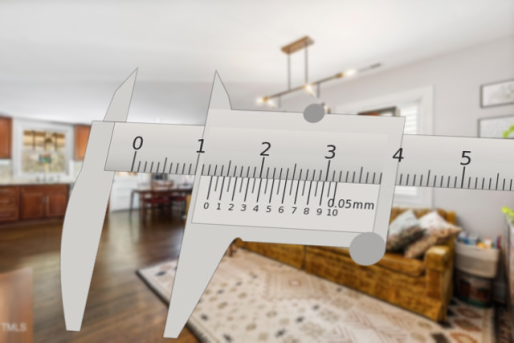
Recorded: 12.6 (mm)
